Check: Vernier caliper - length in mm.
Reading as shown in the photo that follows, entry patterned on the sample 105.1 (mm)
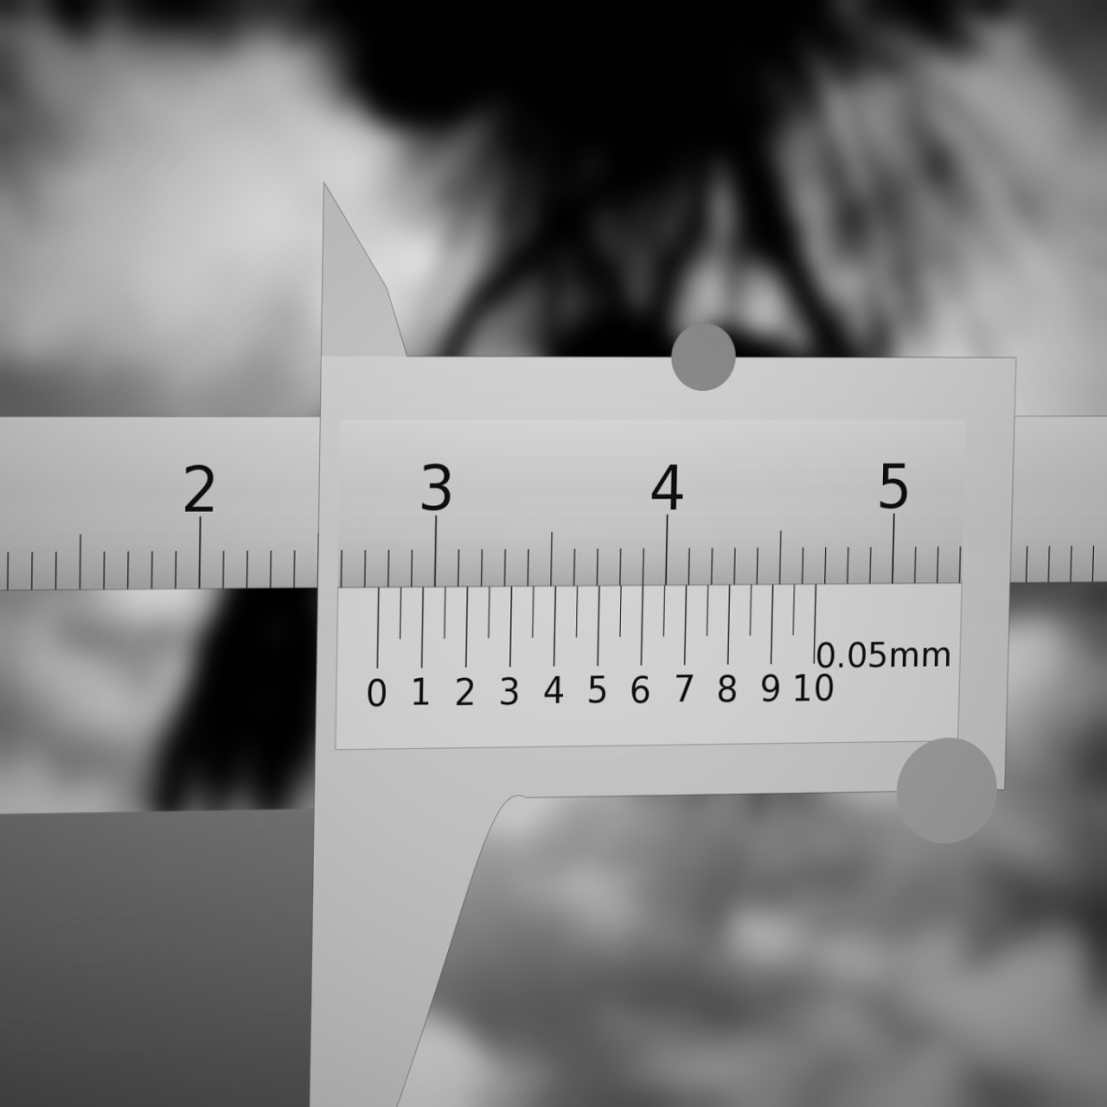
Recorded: 27.60 (mm)
